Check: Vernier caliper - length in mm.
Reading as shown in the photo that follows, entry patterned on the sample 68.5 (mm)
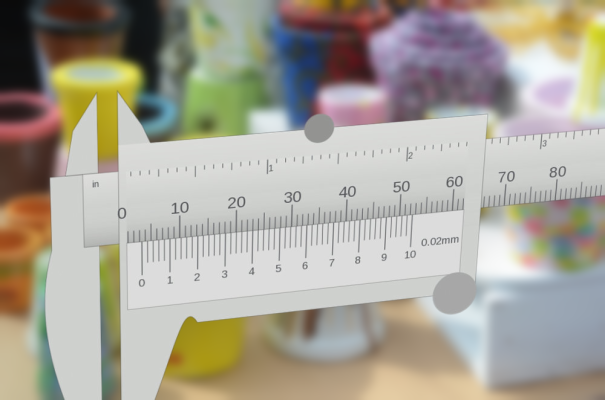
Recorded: 3.4 (mm)
